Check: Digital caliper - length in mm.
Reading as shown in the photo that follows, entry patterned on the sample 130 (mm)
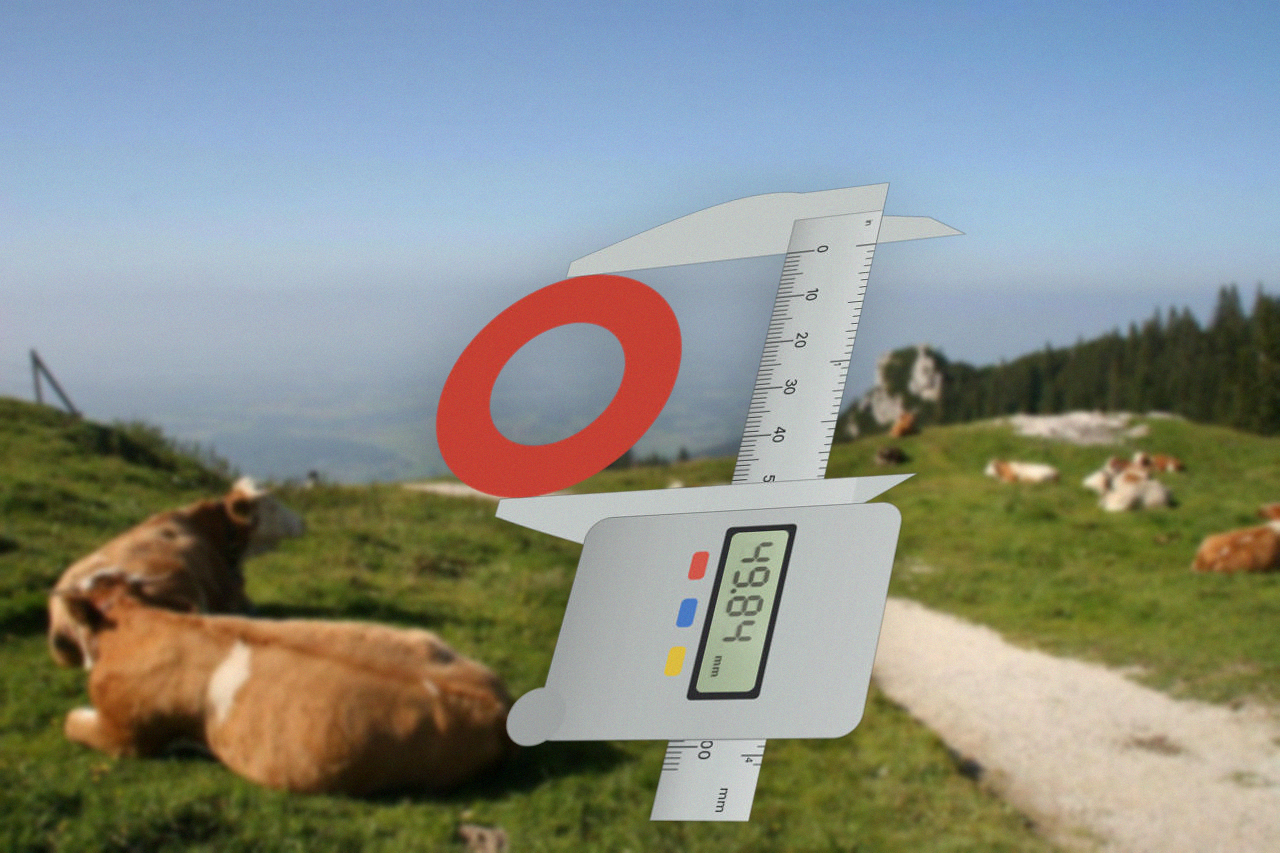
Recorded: 49.84 (mm)
